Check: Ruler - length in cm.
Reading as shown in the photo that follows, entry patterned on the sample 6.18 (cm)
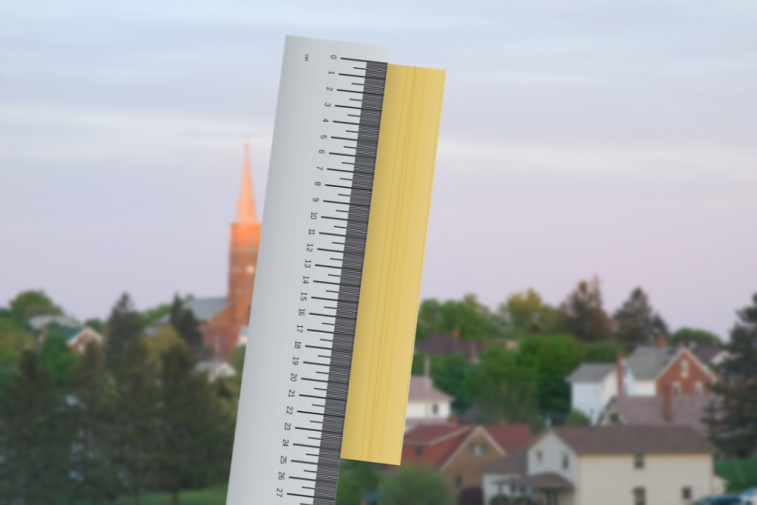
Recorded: 24.5 (cm)
